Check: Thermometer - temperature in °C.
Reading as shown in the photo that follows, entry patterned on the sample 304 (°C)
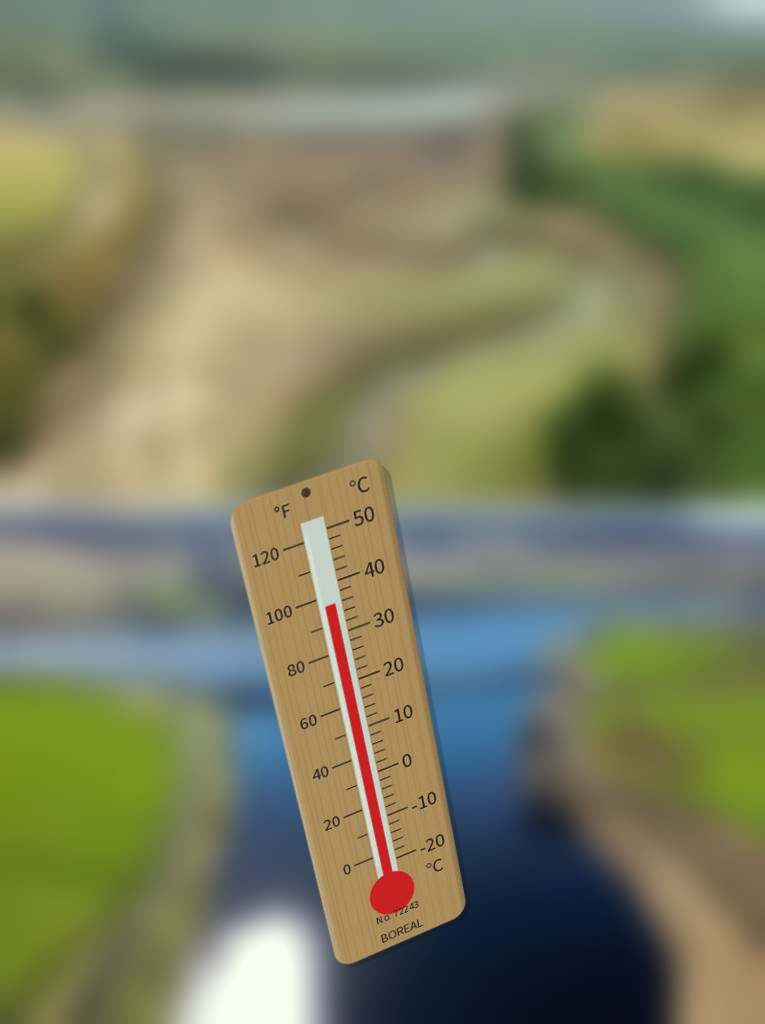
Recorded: 36 (°C)
